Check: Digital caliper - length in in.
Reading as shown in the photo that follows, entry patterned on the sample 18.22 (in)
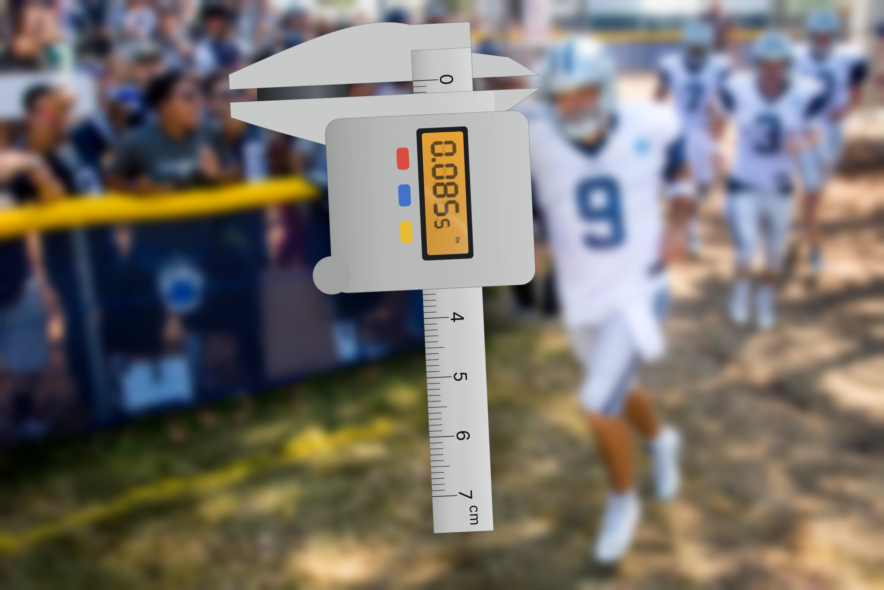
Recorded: 0.0855 (in)
